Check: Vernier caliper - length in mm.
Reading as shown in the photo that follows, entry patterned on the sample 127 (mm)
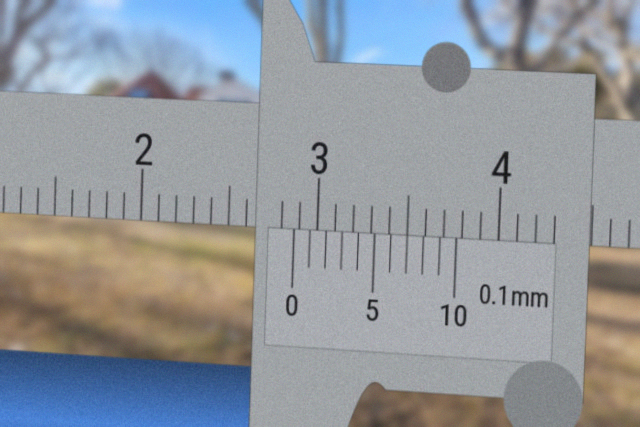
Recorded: 28.7 (mm)
